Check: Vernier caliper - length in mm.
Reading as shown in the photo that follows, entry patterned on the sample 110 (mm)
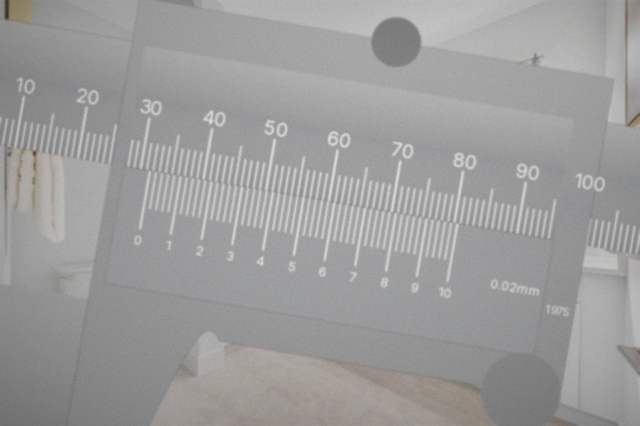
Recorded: 31.5 (mm)
